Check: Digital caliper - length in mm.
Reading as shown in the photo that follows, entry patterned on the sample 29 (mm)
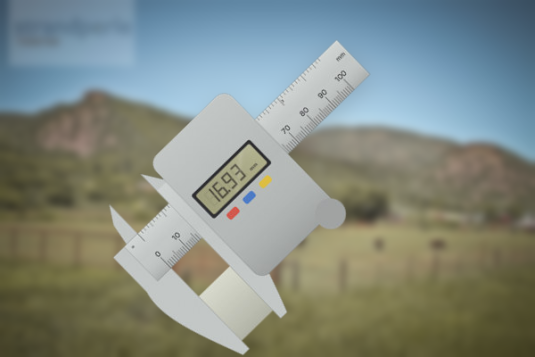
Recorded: 16.93 (mm)
